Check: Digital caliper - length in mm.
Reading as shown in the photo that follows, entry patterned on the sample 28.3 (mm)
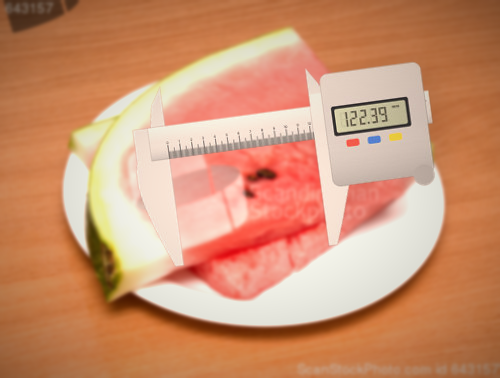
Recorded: 122.39 (mm)
